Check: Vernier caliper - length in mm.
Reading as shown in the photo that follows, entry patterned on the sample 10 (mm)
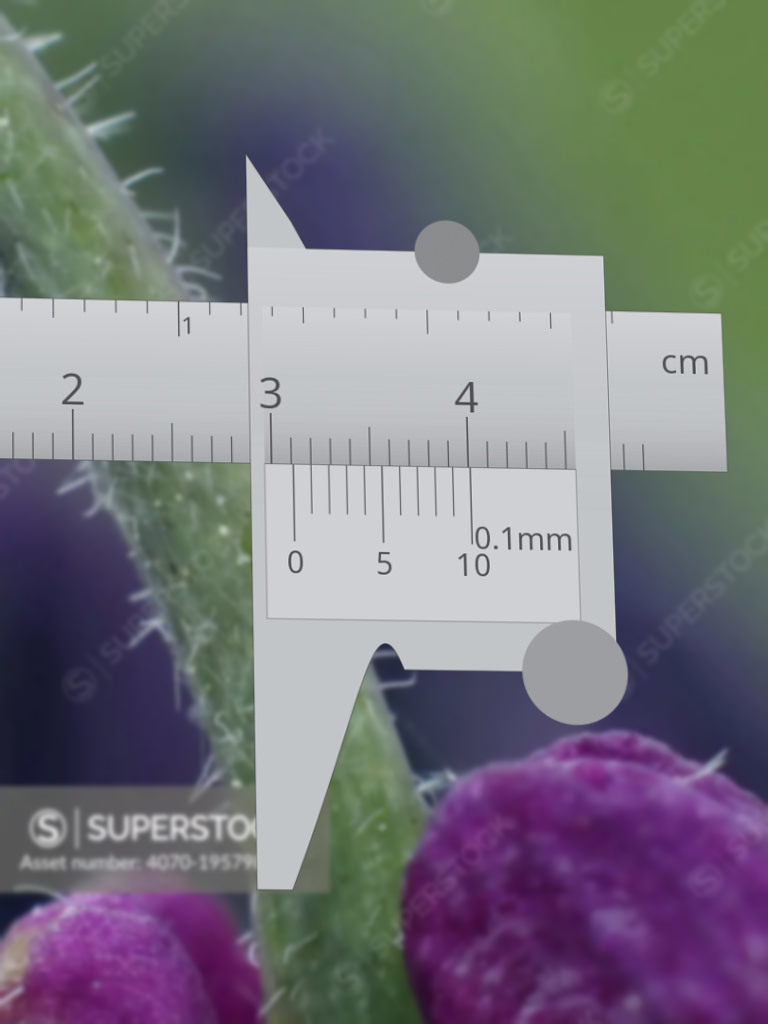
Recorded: 31.1 (mm)
